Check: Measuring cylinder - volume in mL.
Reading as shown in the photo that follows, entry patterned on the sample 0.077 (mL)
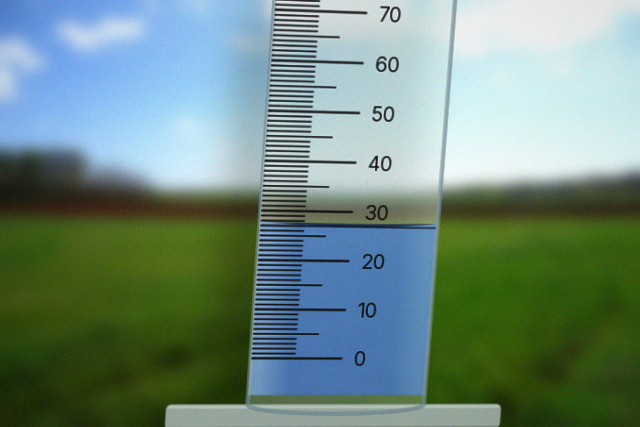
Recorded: 27 (mL)
